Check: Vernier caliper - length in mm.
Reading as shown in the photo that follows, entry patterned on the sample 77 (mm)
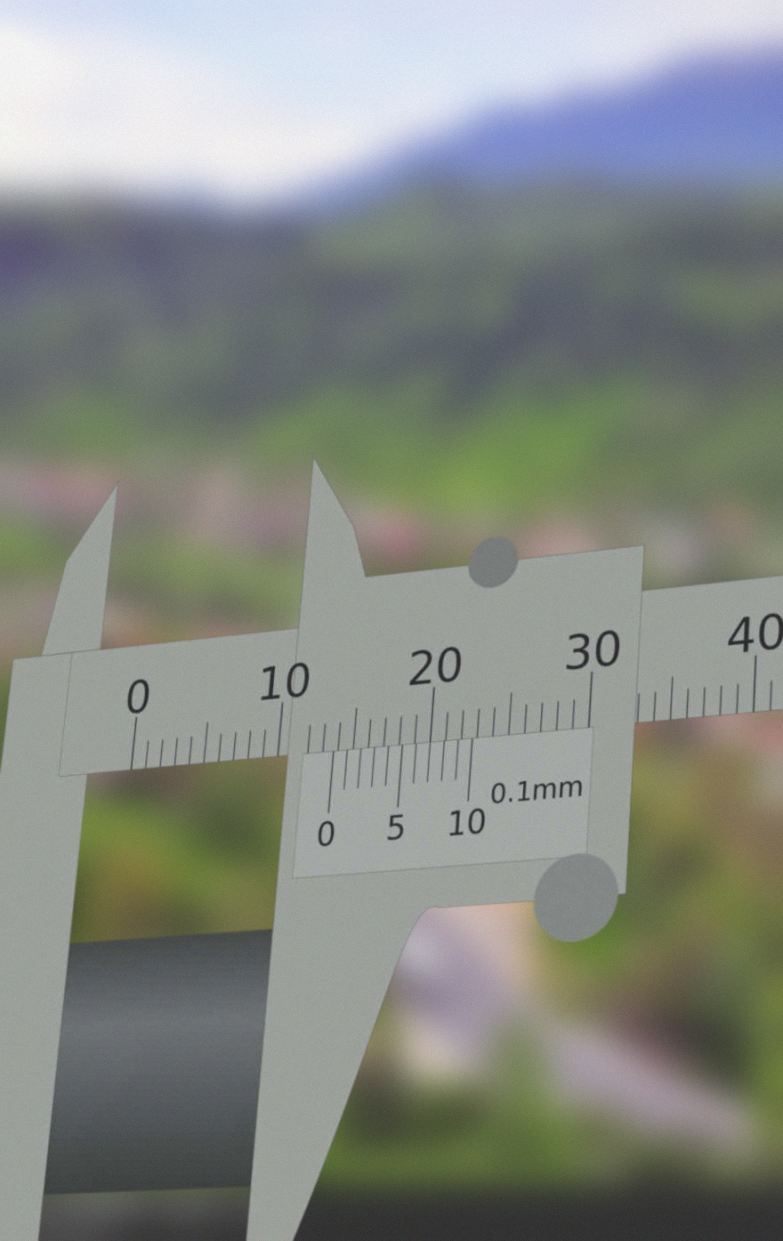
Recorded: 13.7 (mm)
